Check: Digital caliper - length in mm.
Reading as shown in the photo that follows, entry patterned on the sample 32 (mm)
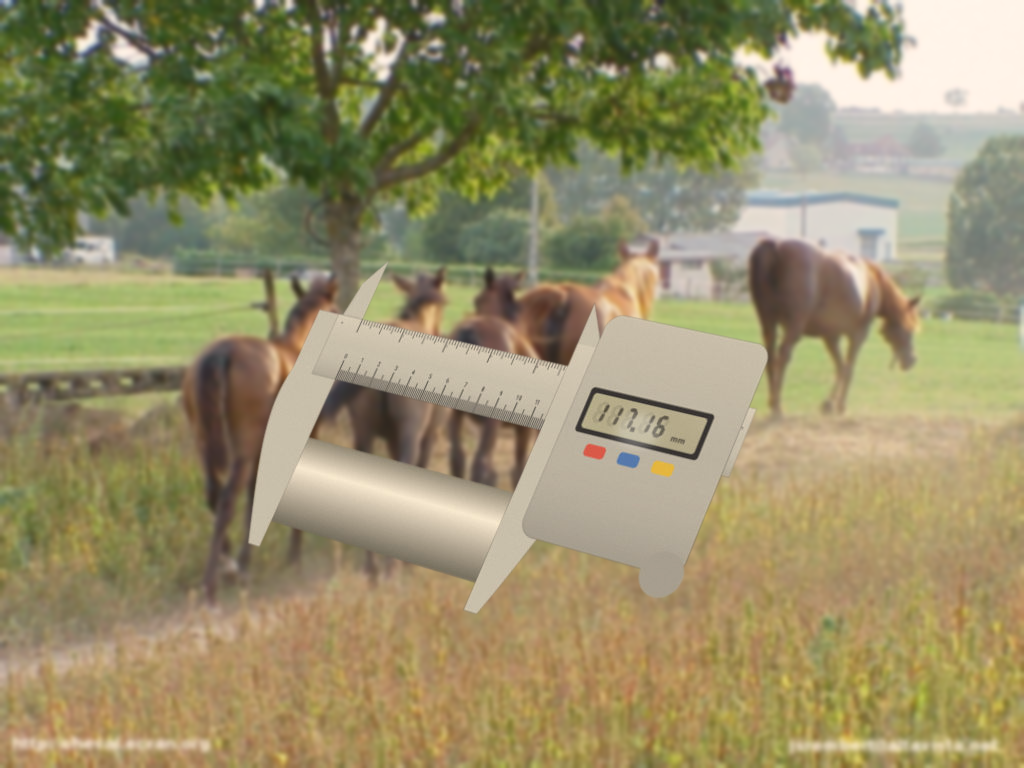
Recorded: 117.16 (mm)
